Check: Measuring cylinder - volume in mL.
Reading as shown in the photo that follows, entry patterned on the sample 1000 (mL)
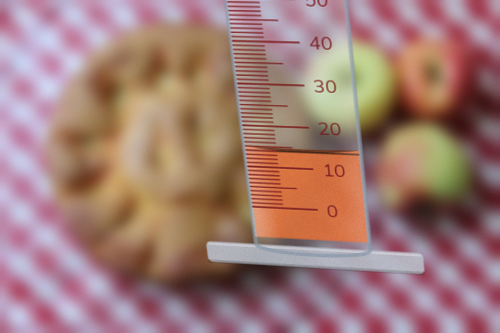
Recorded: 14 (mL)
